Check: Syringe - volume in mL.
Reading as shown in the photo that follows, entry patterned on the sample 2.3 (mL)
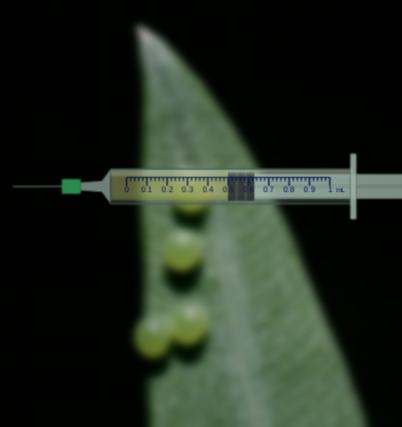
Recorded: 0.5 (mL)
